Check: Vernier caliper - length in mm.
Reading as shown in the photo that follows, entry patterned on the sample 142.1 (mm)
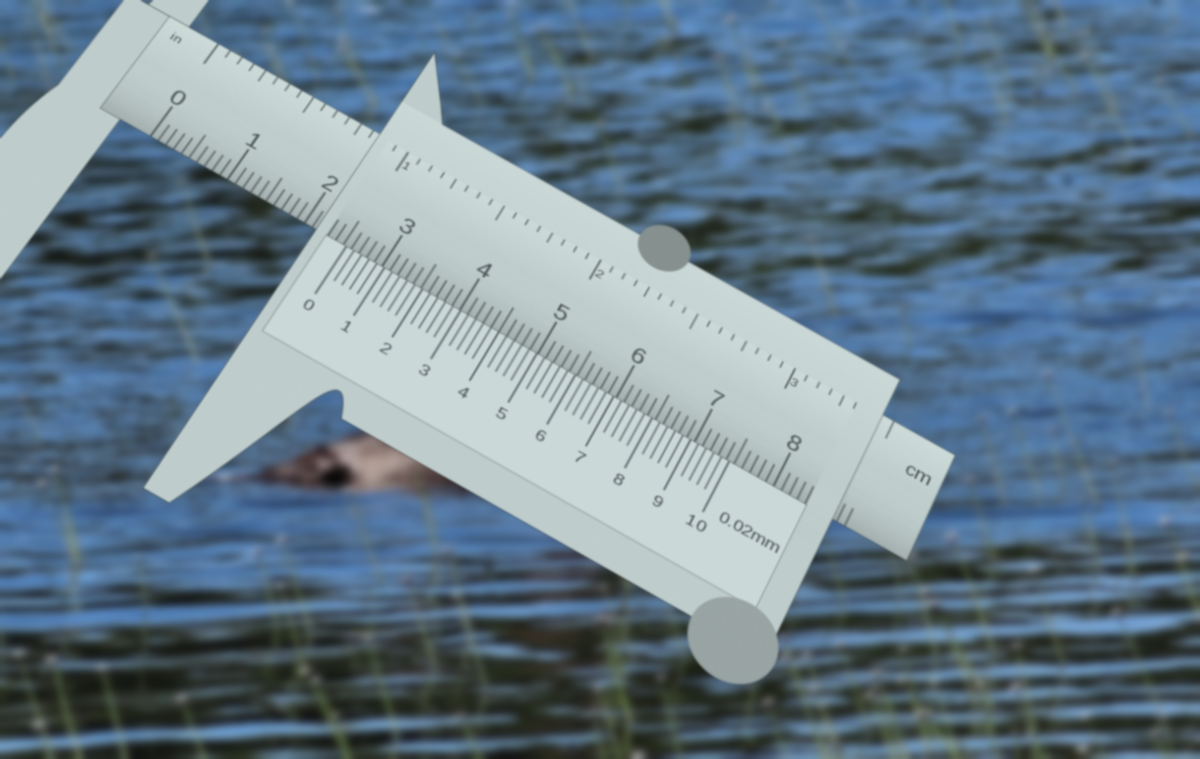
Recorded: 25.4 (mm)
